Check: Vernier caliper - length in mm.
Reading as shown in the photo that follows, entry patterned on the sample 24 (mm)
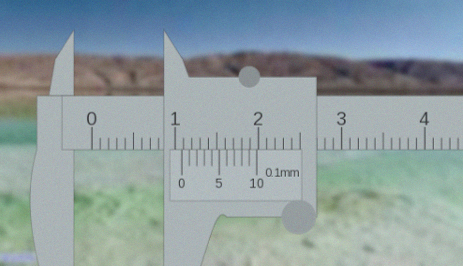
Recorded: 10.8 (mm)
